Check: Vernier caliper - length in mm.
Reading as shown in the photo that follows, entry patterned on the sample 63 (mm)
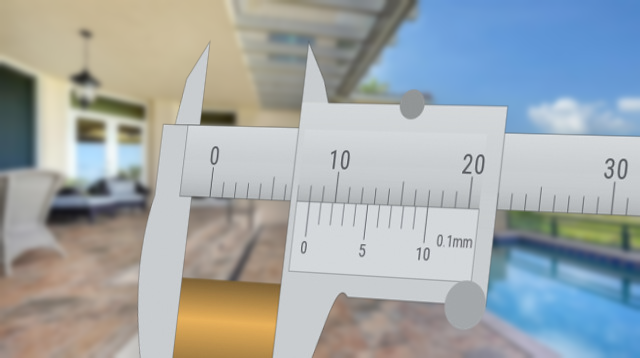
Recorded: 8.0 (mm)
